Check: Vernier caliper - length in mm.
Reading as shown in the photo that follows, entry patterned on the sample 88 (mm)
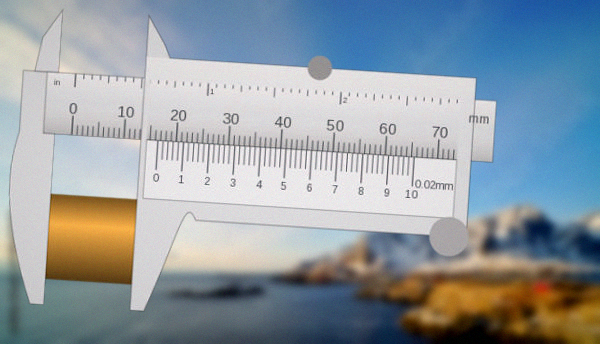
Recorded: 16.5 (mm)
